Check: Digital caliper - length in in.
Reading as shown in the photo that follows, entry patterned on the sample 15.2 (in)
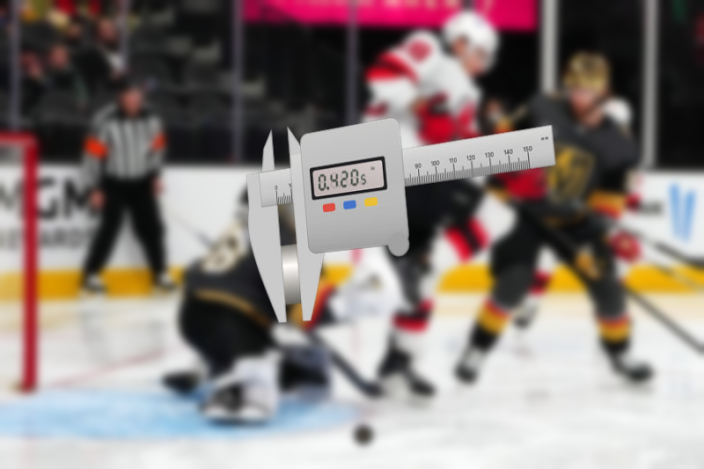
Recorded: 0.4205 (in)
